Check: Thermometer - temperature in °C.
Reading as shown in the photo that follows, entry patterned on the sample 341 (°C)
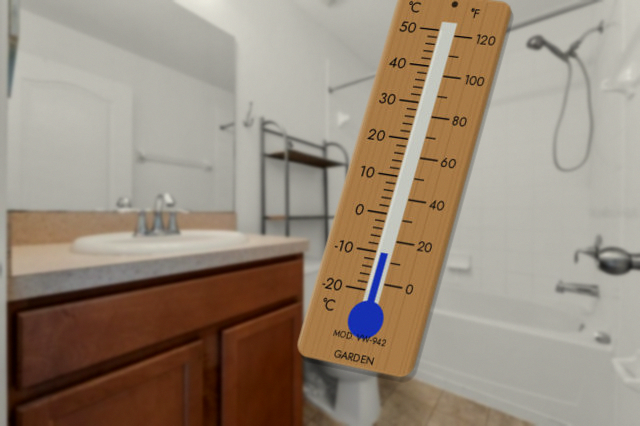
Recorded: -10 (°C)
